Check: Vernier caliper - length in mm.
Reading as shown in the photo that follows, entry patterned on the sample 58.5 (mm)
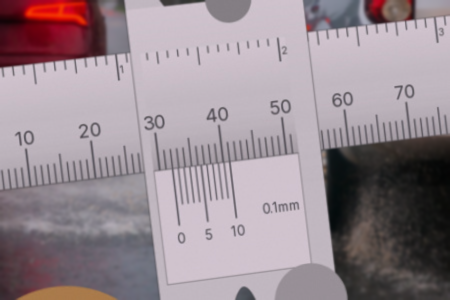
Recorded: 32.0 (mm)
